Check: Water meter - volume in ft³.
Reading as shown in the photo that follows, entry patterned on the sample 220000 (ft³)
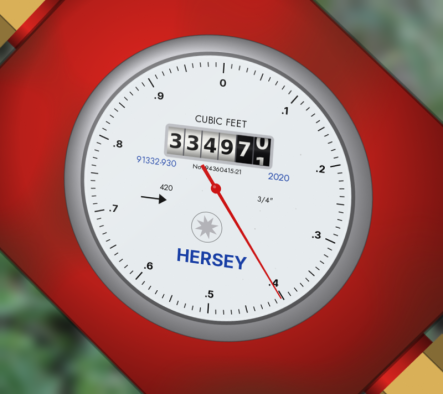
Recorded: 334970.40 (ft³)
